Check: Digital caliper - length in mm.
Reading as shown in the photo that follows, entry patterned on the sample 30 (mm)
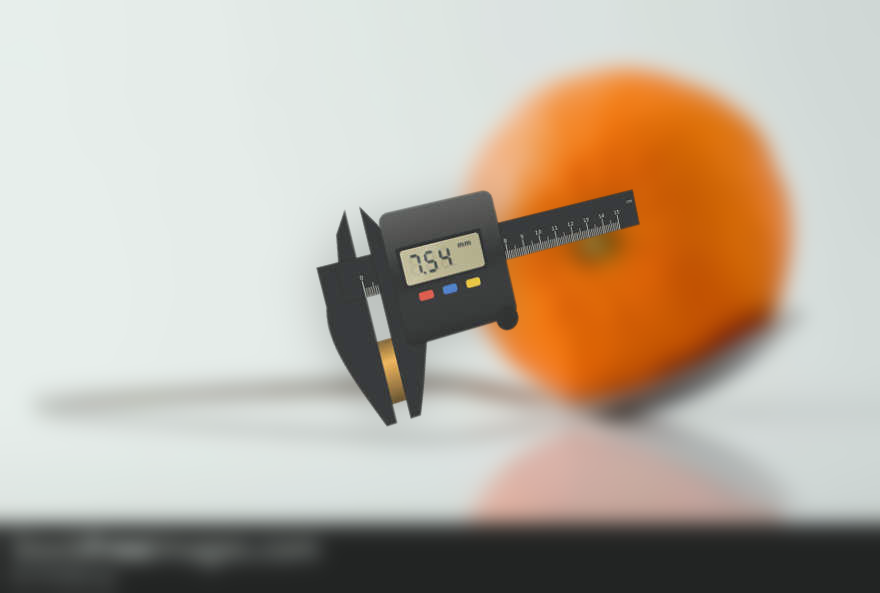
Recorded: 7.54 (mm)
